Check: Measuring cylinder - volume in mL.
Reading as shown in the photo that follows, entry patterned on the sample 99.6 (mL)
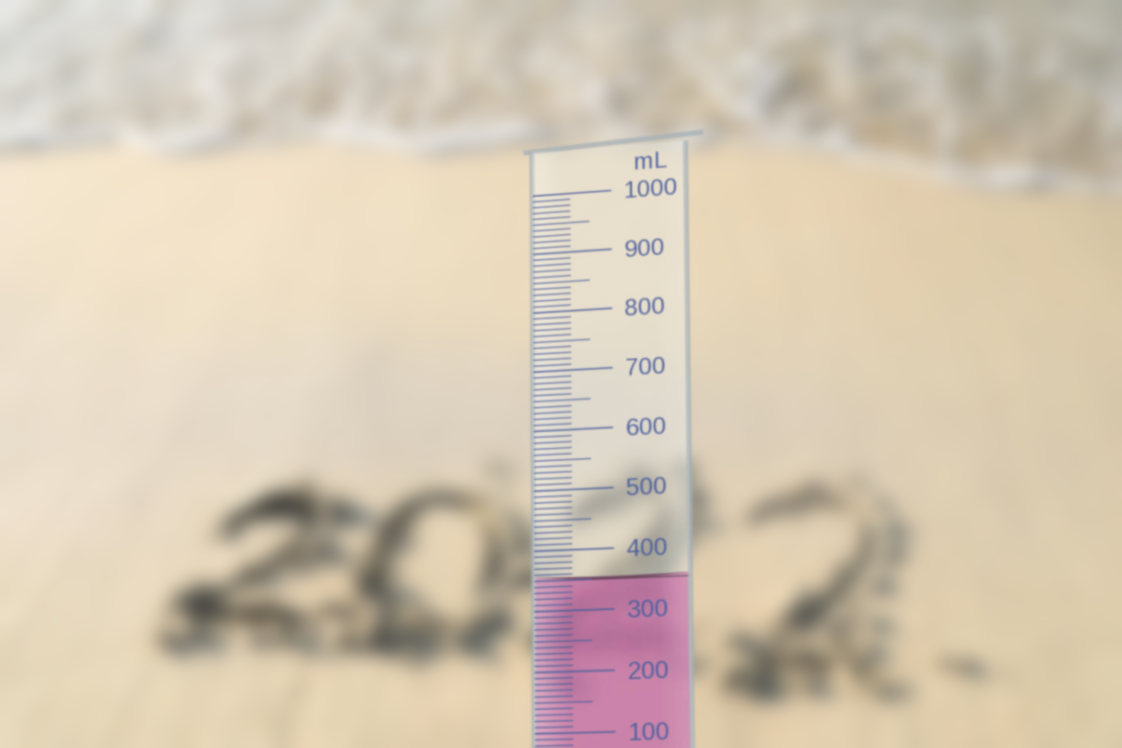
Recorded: 350 (mL)
